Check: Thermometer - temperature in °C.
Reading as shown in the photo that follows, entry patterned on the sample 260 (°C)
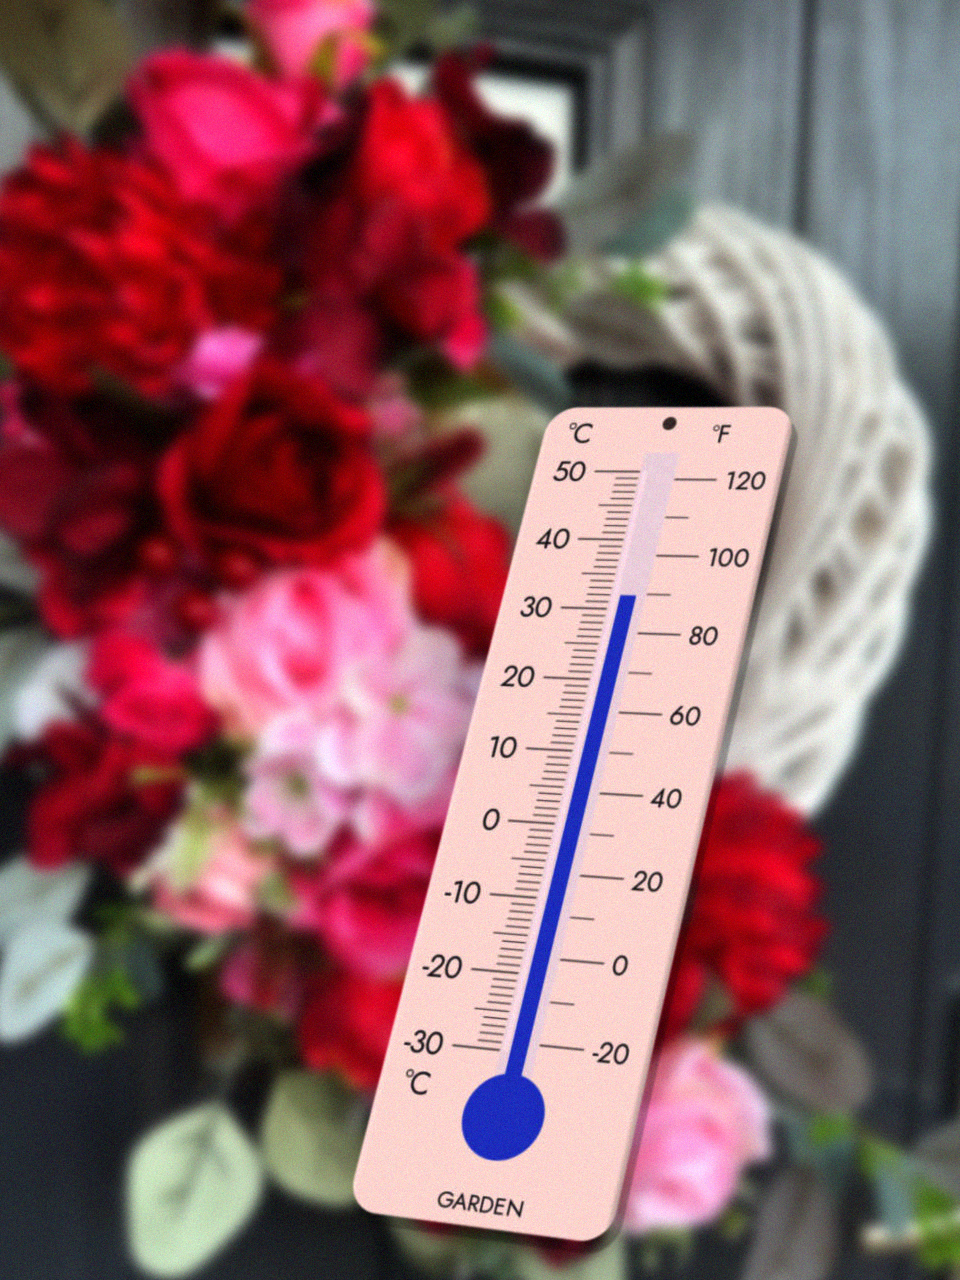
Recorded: 32 (°C)
